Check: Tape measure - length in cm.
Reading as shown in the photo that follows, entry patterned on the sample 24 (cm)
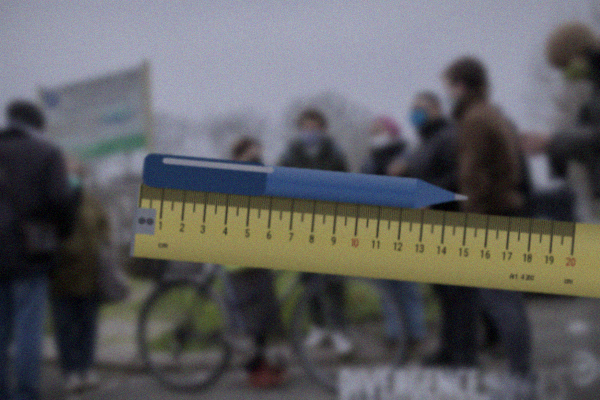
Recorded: 15 (cm)
